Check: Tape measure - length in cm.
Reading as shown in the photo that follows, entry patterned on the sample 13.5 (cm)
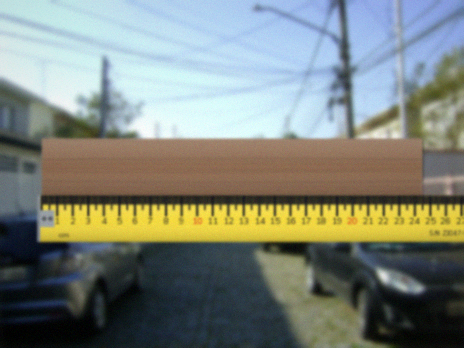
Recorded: 24.5 (cm)
